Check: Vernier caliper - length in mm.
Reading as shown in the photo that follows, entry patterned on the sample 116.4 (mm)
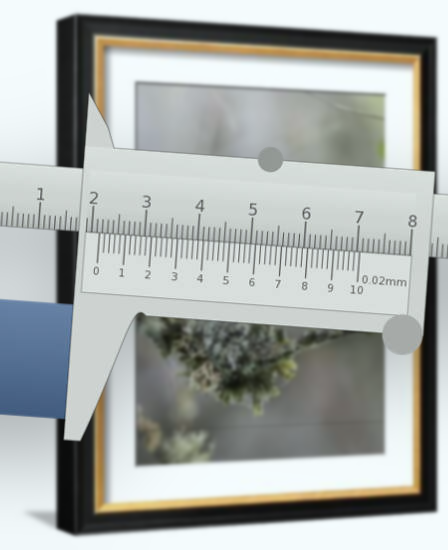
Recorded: 21.5 (mm)
